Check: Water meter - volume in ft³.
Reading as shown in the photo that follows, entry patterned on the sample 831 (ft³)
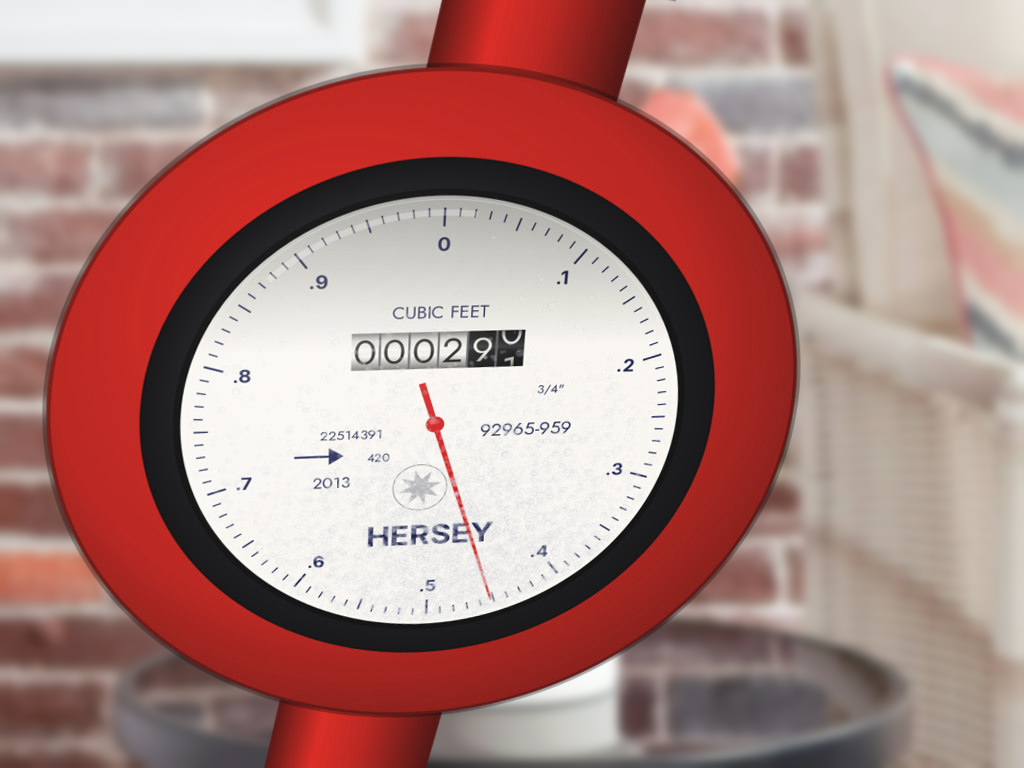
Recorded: 290.45 (ft³)
